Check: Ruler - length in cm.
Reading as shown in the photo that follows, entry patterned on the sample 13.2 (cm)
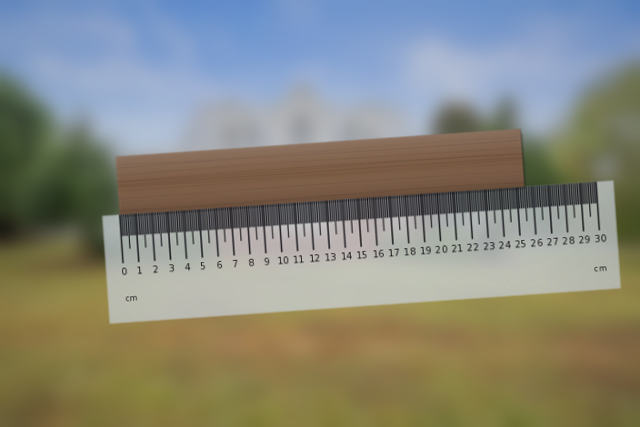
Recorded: 25.5 (cm)
